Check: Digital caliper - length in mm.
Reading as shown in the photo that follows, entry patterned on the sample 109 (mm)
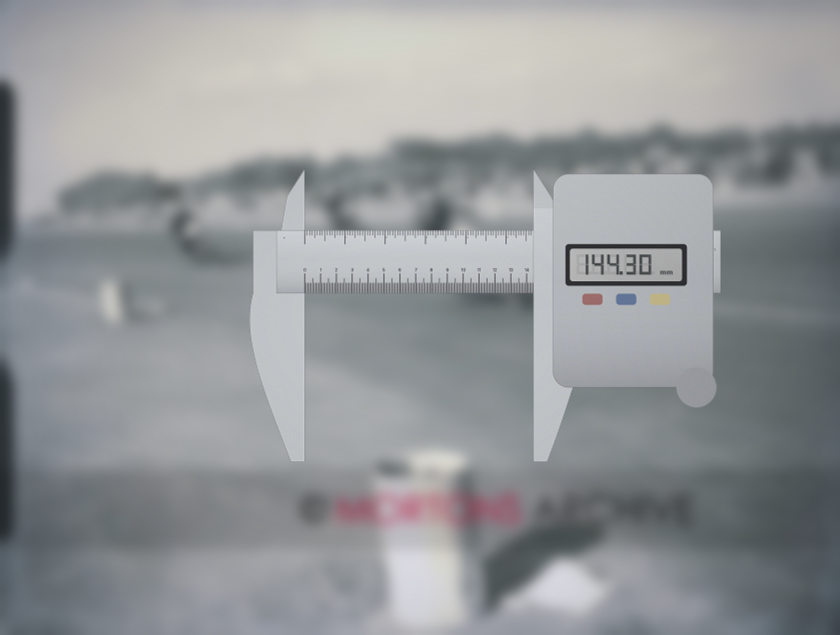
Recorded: 144.30 (mm)
